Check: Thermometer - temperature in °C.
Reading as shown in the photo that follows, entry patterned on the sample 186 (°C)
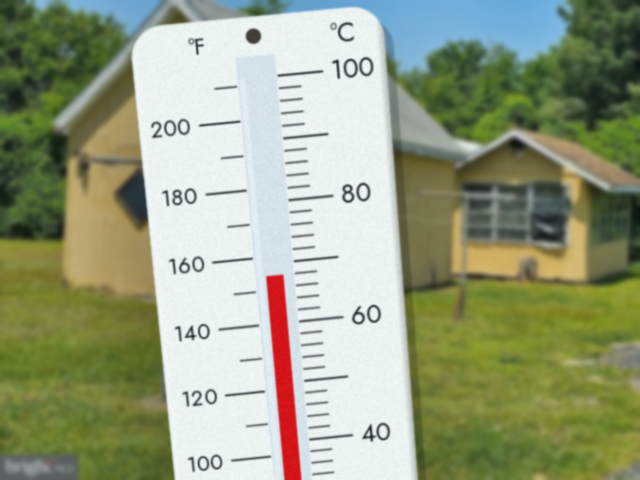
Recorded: 68 (°C)
